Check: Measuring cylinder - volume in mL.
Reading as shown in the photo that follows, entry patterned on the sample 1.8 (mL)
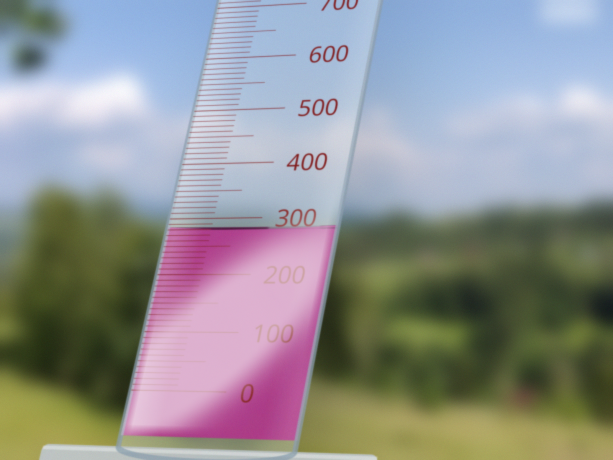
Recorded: 280 (mL)
